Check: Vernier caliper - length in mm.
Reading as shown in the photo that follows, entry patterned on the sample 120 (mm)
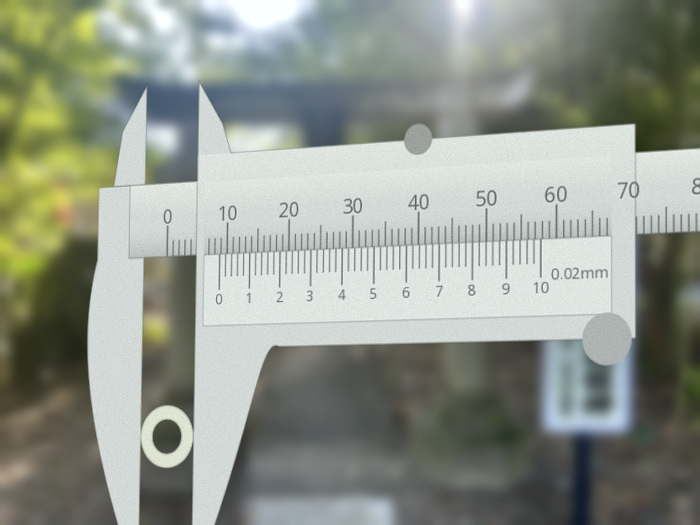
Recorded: 8.8 (mm)
